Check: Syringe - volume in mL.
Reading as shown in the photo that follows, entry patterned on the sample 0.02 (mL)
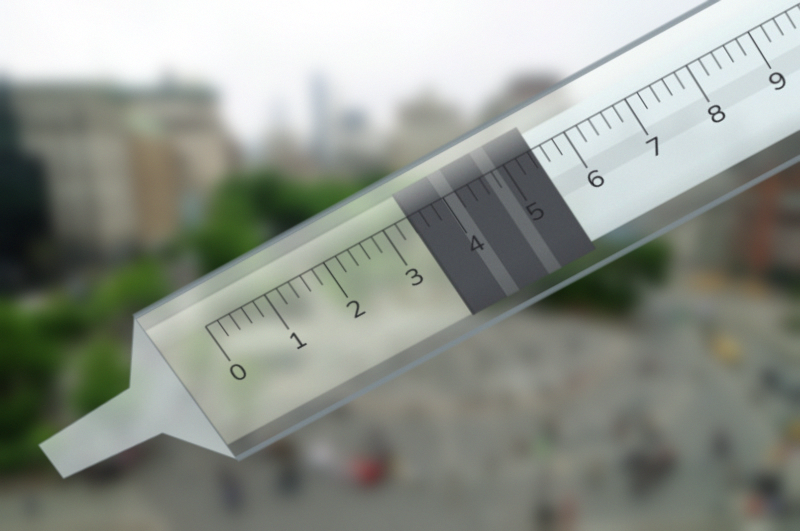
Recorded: 3.4 (mL)
